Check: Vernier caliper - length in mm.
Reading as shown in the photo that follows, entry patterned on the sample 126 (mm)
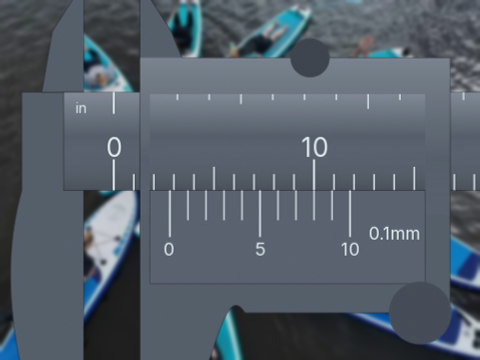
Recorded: 2.8 (mm)
